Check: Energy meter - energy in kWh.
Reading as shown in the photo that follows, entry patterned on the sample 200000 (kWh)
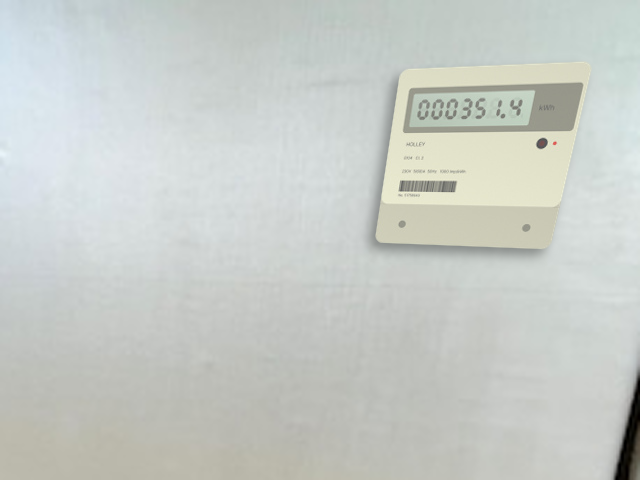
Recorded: 351.4 (kWh)
